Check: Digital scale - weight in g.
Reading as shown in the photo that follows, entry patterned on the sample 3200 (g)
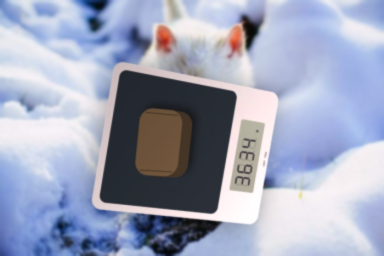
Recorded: 3634 (g)
